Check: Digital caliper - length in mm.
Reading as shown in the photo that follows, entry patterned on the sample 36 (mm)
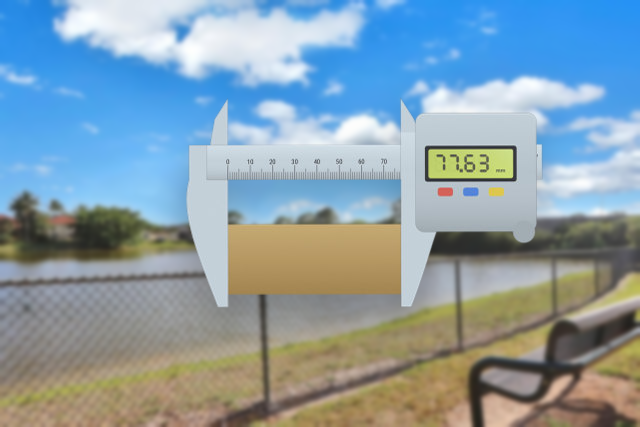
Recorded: 77.63 (mm)
